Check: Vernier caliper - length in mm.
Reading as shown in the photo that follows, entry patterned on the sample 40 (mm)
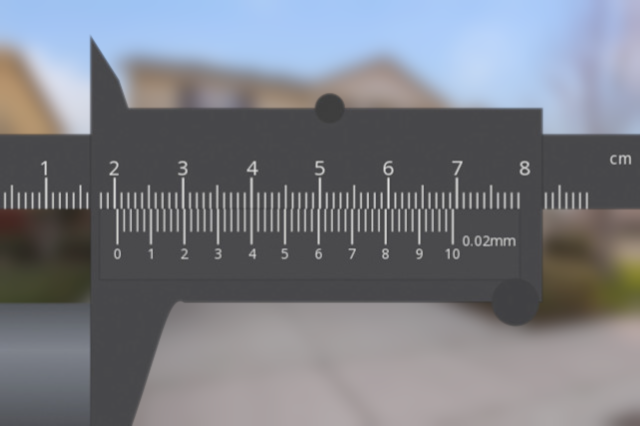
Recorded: 20.4 (mm)
